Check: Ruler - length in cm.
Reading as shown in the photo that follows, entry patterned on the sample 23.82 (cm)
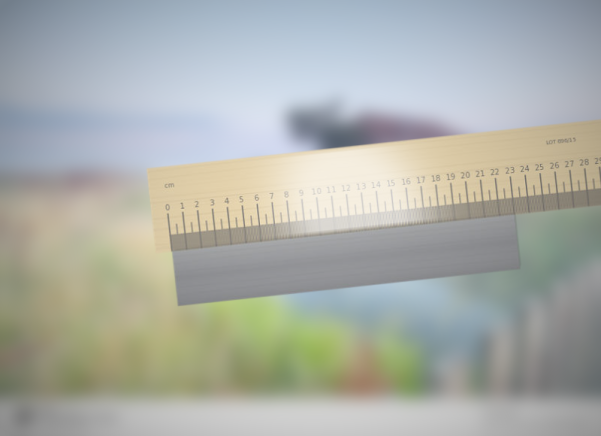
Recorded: 23 (cm)
